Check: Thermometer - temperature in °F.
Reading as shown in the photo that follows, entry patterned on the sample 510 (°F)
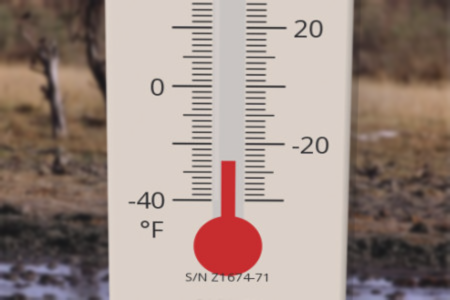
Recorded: -26 (°F)
